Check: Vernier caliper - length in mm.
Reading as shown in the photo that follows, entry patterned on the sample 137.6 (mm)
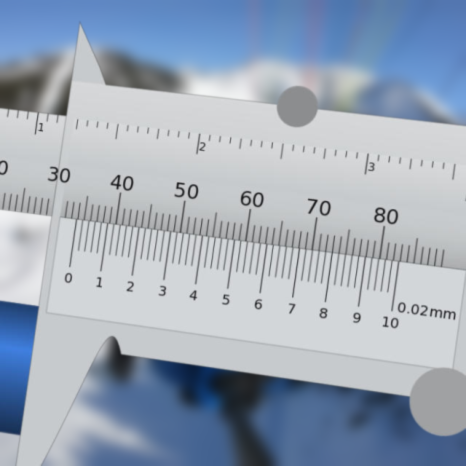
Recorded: 33.8 (mm)
